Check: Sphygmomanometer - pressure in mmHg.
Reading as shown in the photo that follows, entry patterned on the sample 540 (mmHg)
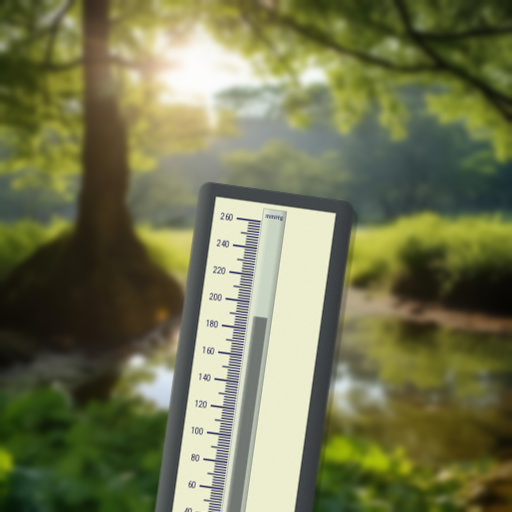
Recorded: 190 (mmHg)
